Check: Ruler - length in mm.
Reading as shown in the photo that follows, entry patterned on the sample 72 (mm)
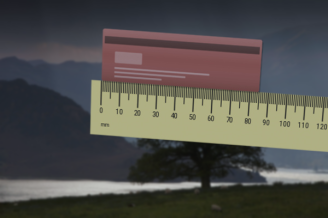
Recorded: 85 (mm)
